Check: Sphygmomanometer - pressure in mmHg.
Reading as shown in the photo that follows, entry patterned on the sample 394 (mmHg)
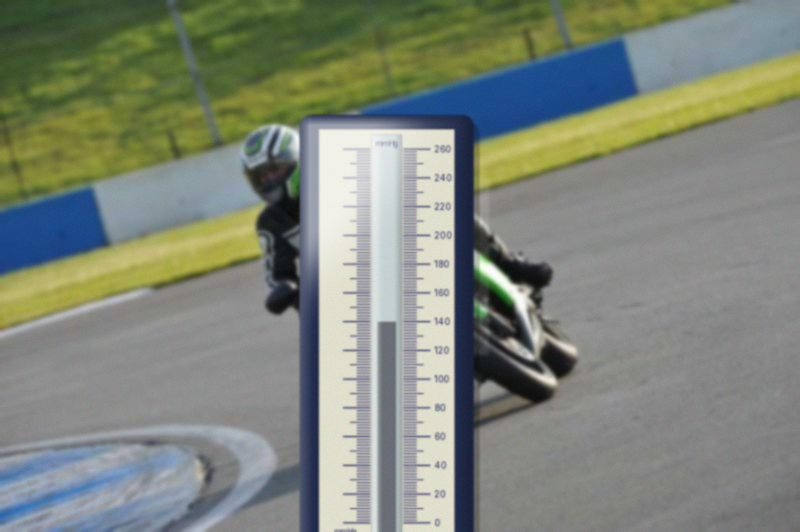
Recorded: 140 (mmHg)
